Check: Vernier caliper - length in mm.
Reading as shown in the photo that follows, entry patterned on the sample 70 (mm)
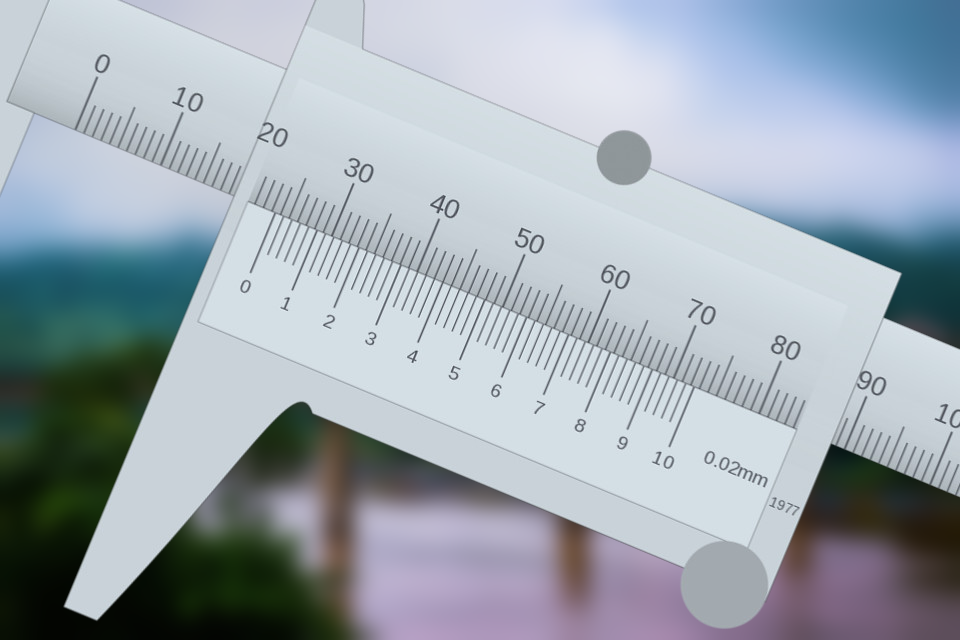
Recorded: 23.4 (mm)
